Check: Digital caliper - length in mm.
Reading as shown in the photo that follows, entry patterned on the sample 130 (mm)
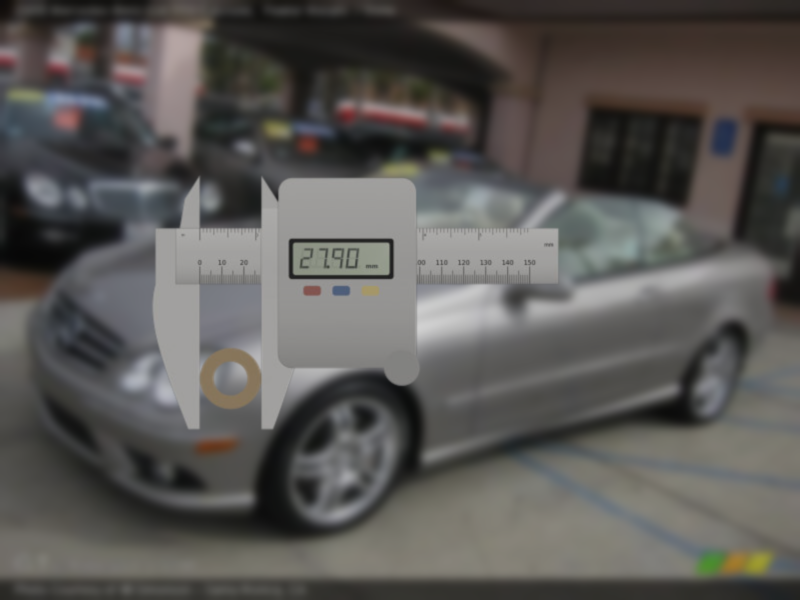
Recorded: 27.90 (mm)
